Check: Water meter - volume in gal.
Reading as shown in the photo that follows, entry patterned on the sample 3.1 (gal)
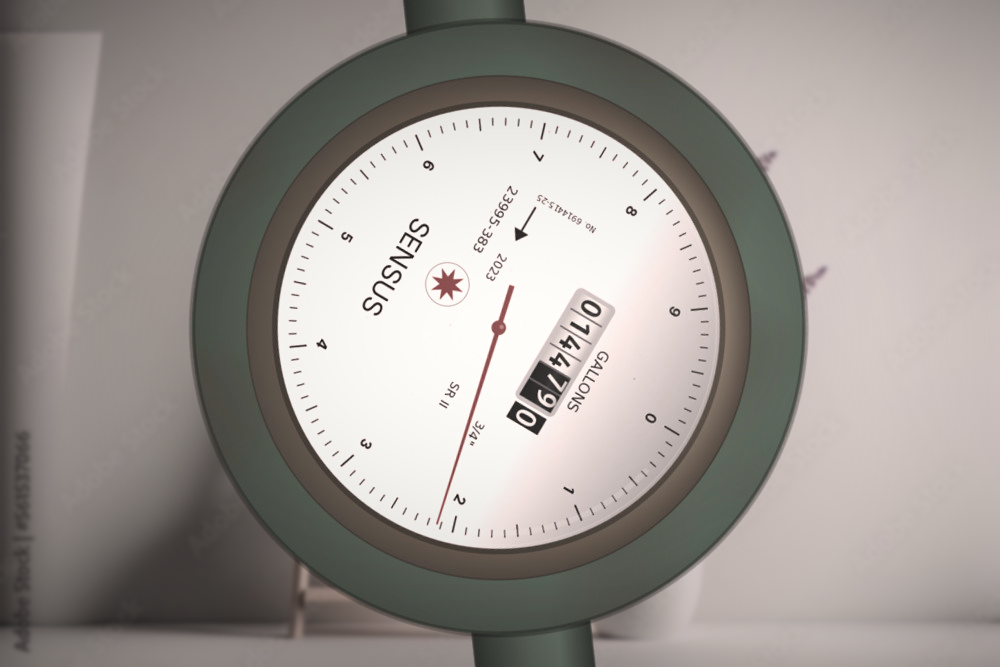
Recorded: 144792.1 (gal)
